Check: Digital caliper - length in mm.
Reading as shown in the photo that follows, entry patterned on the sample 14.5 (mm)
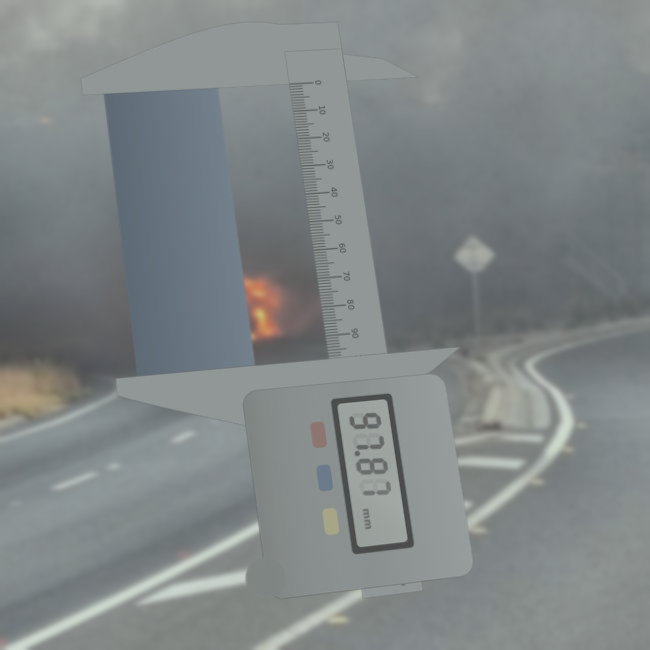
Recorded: 97.87 (mm)
